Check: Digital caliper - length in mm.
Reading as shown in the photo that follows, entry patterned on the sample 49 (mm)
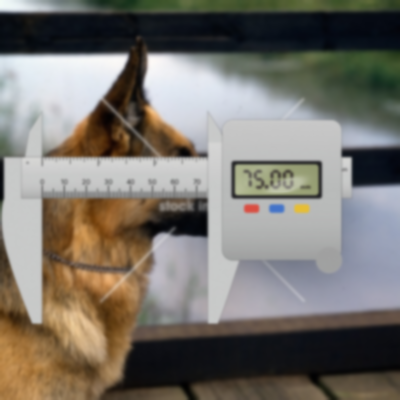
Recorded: 75.00 (mm)
